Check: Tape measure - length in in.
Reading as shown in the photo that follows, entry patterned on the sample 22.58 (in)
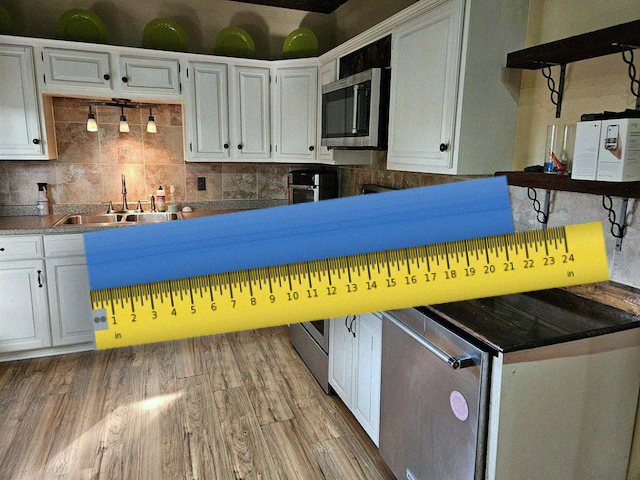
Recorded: 21.5 (in)
